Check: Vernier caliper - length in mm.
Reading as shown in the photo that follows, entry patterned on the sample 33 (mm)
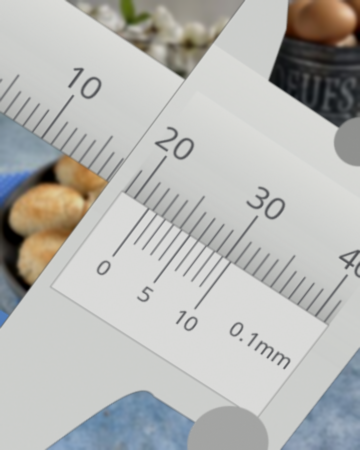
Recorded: 21.6 (mm)
